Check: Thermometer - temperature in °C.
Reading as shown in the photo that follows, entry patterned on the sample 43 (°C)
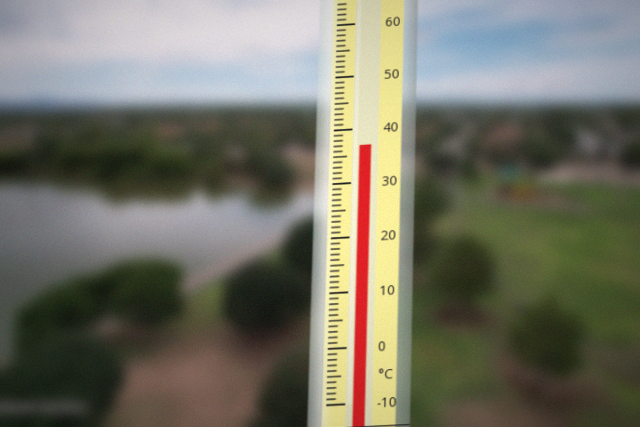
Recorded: 37 (°C)
